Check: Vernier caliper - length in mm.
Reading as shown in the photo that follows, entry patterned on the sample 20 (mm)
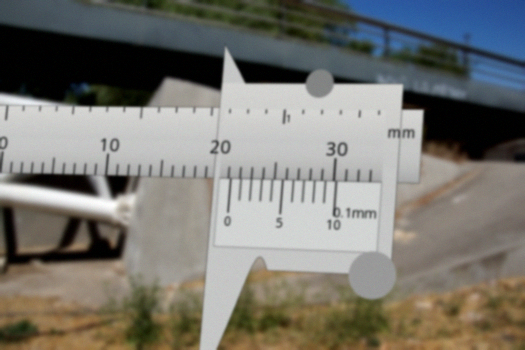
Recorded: 21.2 (mm)
